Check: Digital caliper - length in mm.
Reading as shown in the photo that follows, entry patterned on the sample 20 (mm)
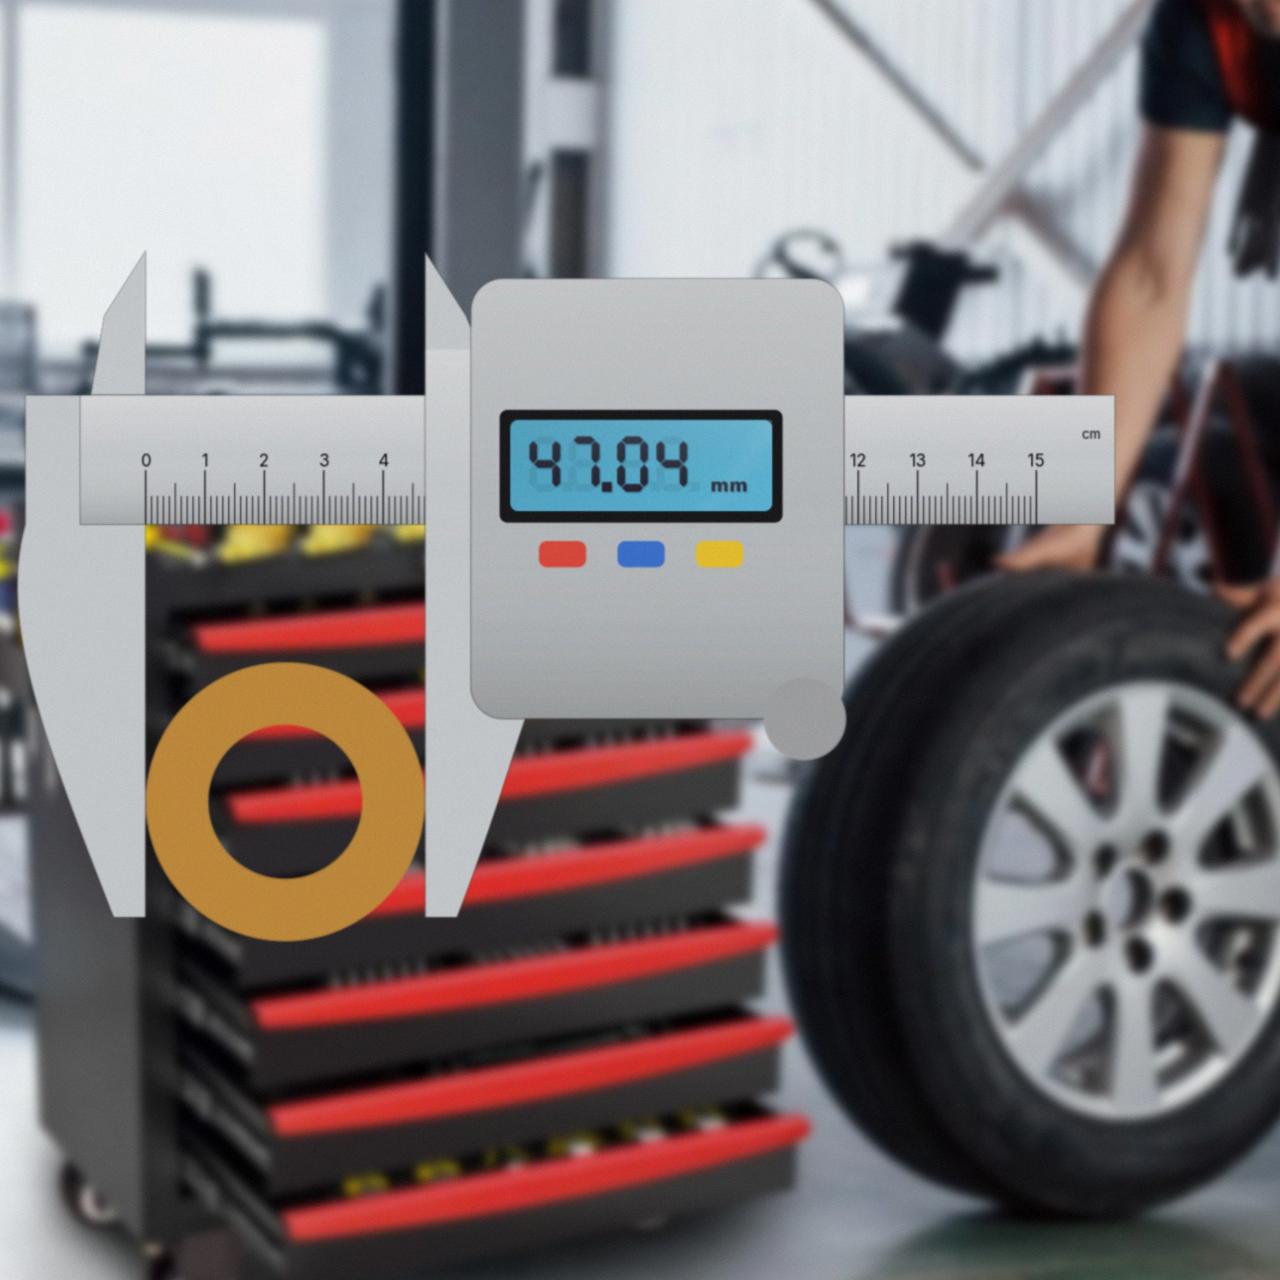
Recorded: 47.04 (mm)
